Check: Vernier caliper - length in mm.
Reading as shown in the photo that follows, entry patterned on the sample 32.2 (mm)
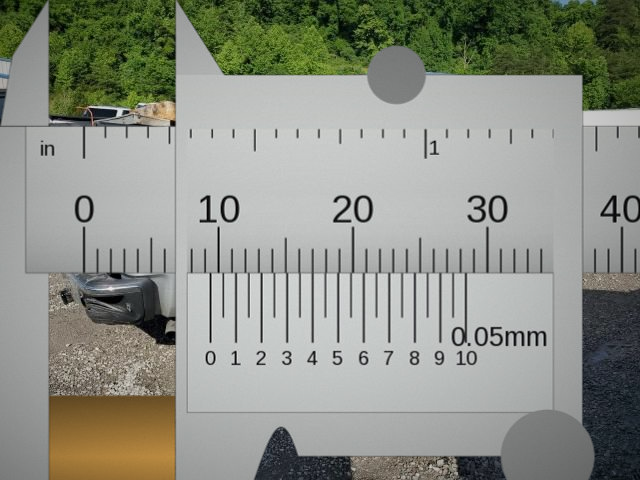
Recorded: 9.4 (mm)
